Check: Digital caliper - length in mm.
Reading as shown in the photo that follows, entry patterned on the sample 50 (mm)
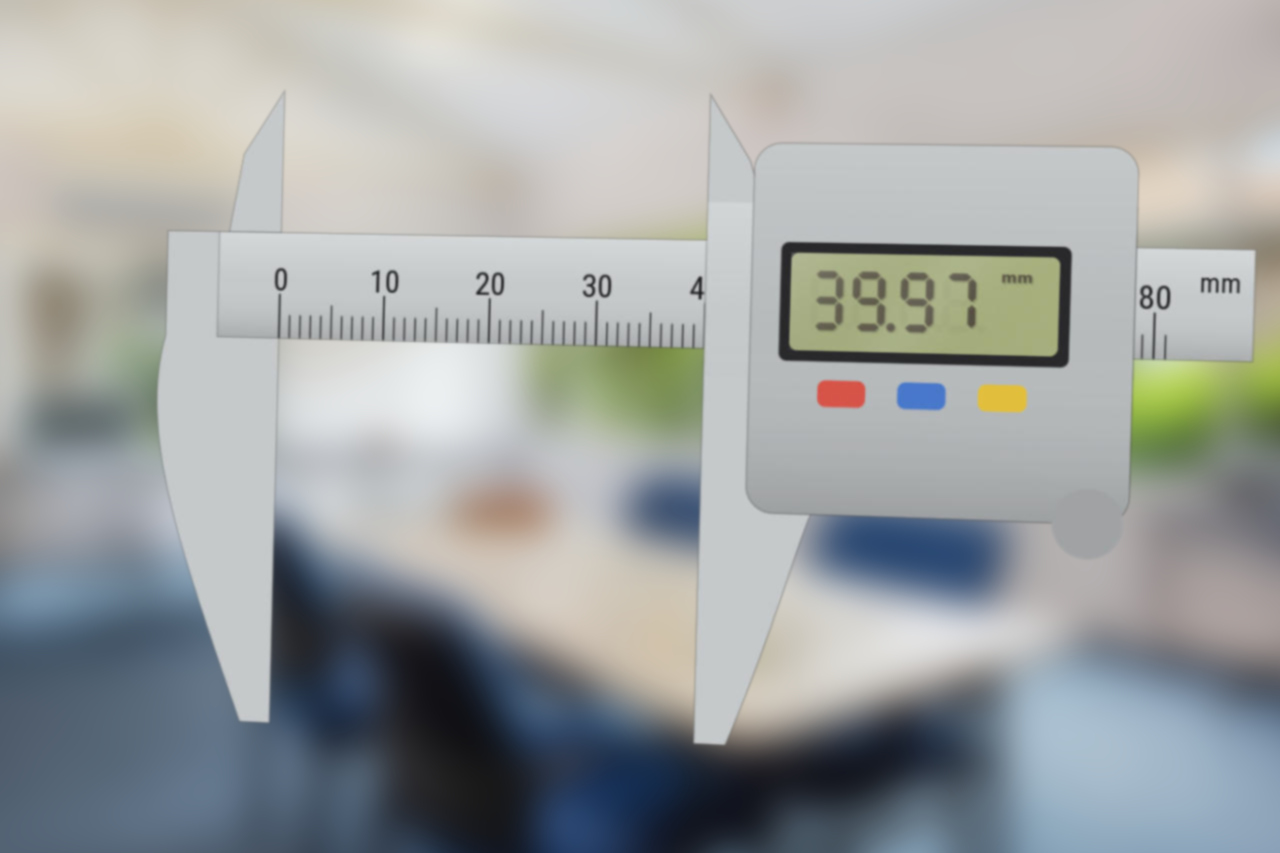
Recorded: 39.97 (mm)
